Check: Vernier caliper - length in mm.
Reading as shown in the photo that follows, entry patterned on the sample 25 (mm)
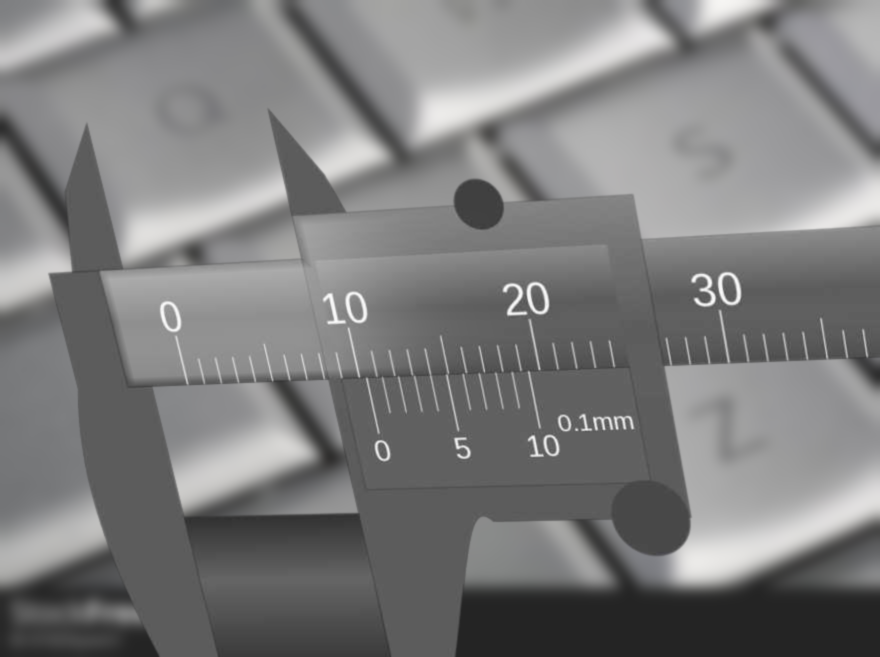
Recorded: 10.4 (mm)
